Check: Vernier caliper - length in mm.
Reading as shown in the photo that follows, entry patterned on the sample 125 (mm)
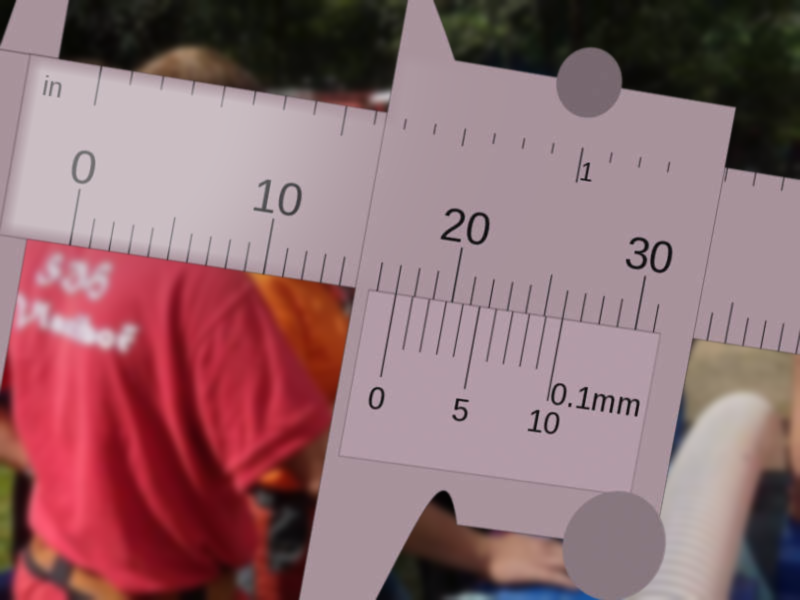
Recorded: 17.0 (mm)
